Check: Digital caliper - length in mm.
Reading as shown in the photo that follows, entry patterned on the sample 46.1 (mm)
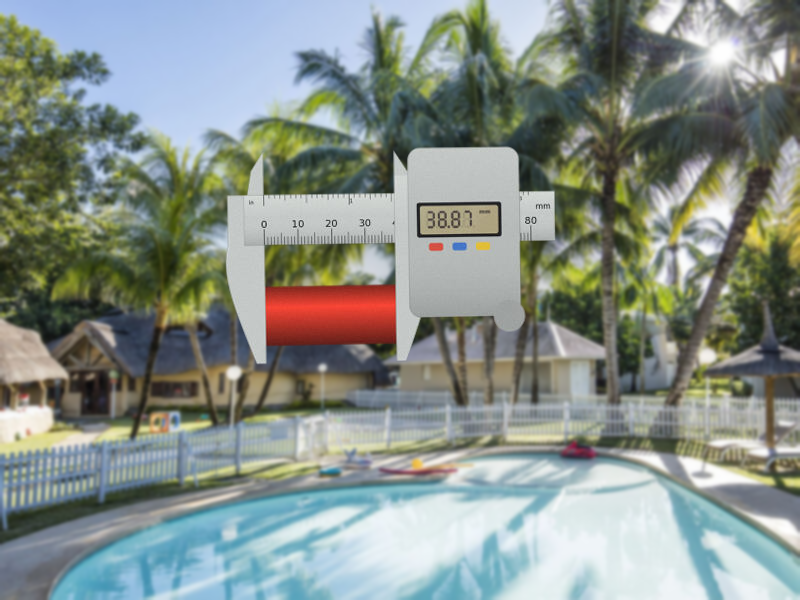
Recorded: 38.87 (mm)
